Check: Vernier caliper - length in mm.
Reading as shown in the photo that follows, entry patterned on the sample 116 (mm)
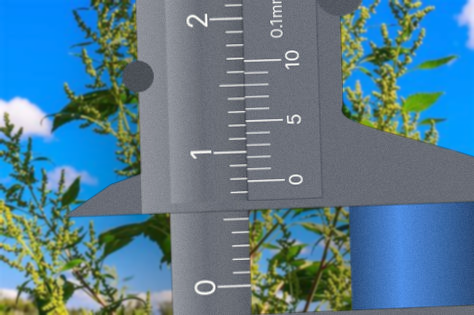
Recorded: 7.8 (mm)
